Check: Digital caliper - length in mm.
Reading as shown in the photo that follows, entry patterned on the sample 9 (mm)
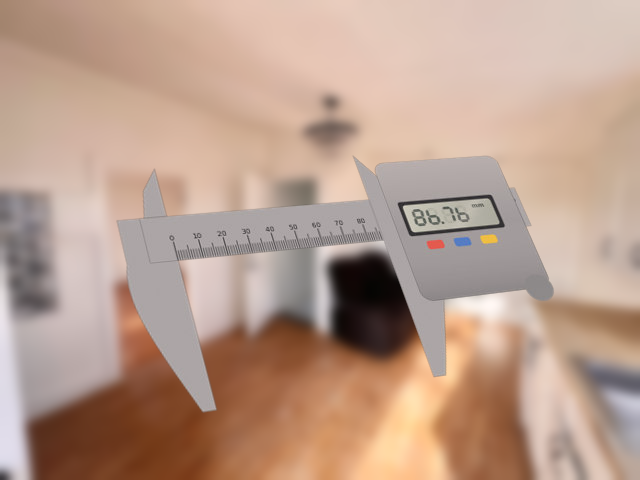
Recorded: 86.76 (mm)
